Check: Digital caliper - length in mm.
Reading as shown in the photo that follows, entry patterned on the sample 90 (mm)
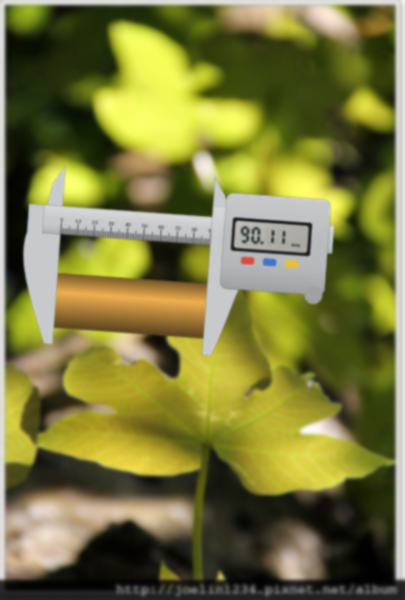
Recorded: 90.11 (mm)
